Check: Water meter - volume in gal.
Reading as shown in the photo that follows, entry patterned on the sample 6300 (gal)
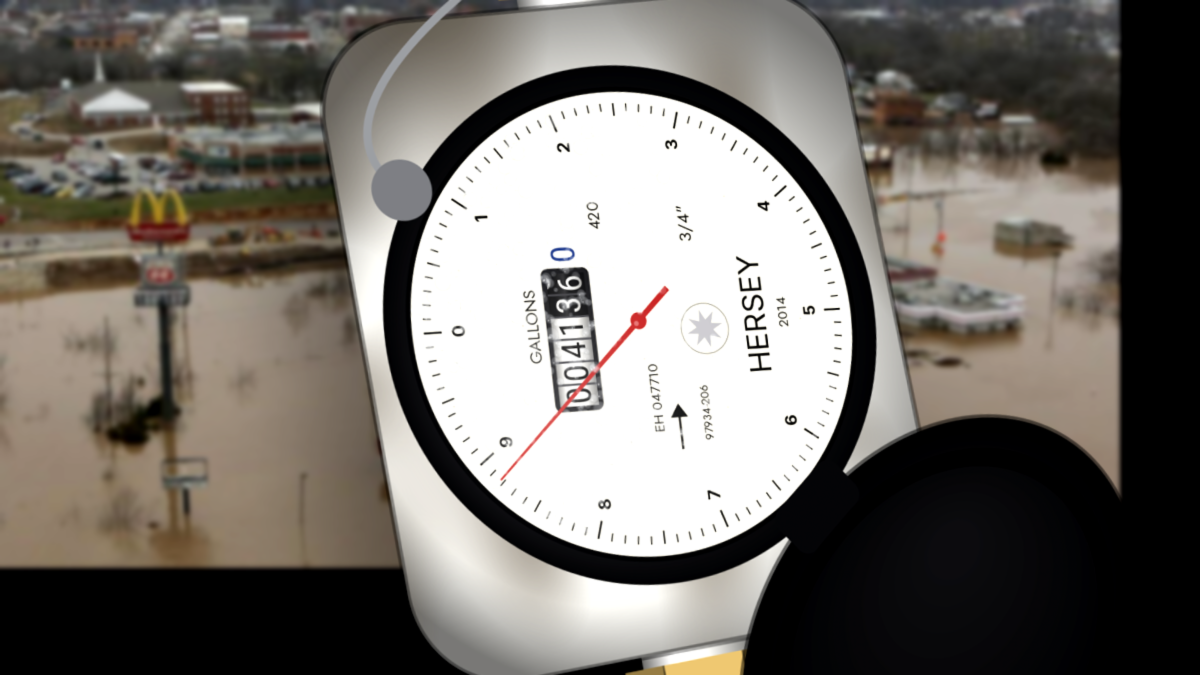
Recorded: 41358.8 (gal)
